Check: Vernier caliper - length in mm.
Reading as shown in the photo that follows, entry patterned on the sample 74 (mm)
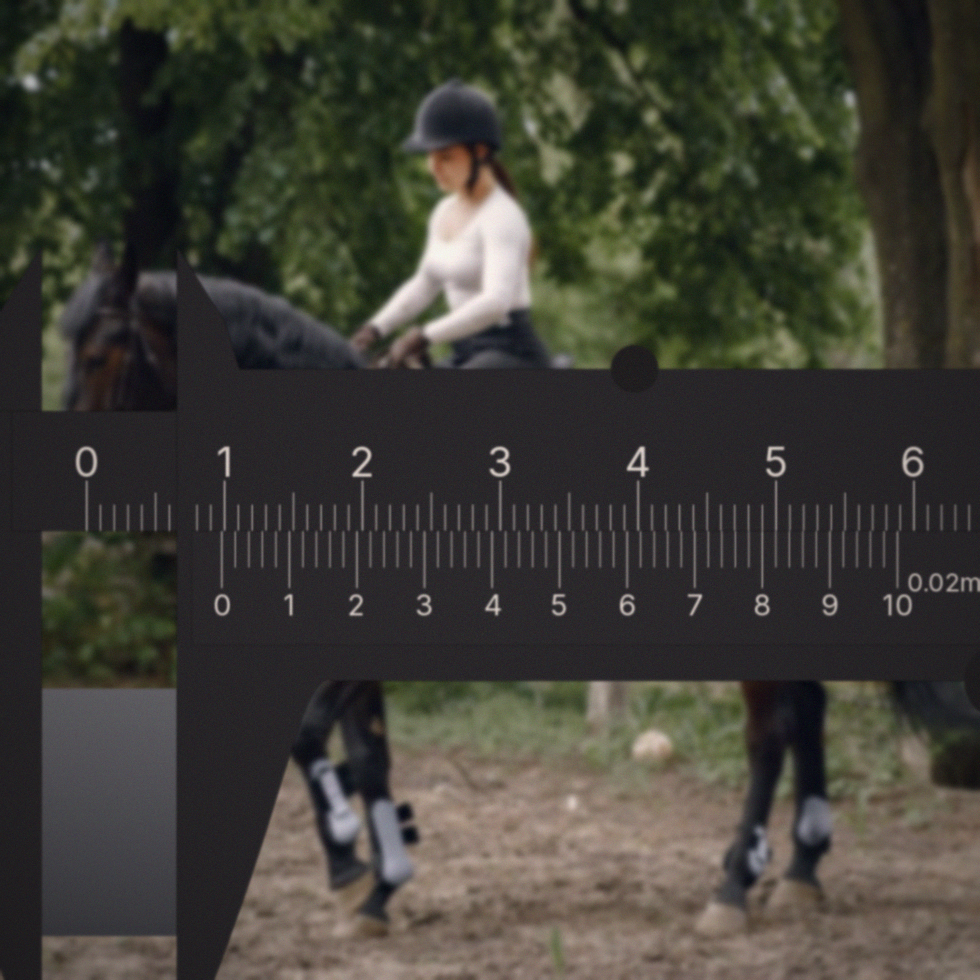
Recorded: 9.8 (mm)
